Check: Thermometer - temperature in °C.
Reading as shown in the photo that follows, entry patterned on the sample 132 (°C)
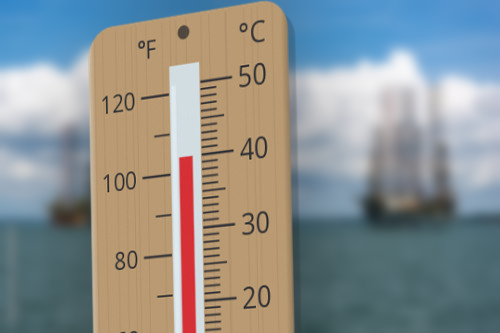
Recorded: 40 (°C)
